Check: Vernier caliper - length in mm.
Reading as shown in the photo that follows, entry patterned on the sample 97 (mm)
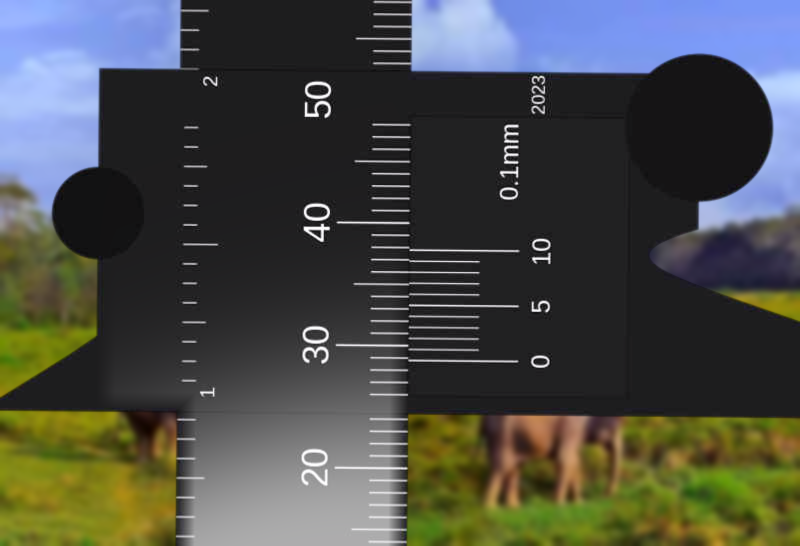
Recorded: 28.8 (mm)
